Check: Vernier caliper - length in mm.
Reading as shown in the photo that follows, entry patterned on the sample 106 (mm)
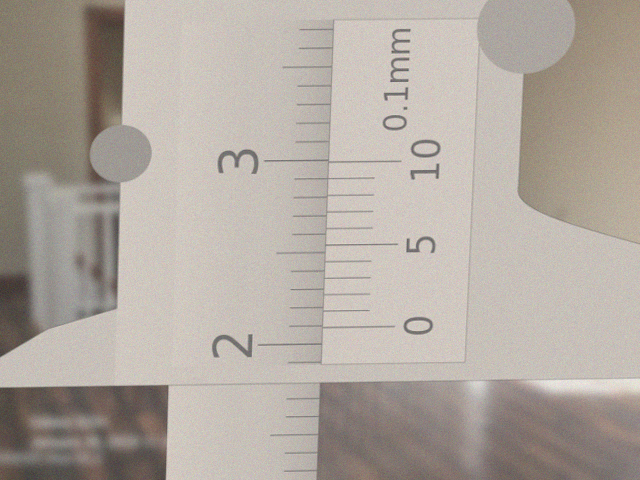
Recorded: 20.9 (mm)
